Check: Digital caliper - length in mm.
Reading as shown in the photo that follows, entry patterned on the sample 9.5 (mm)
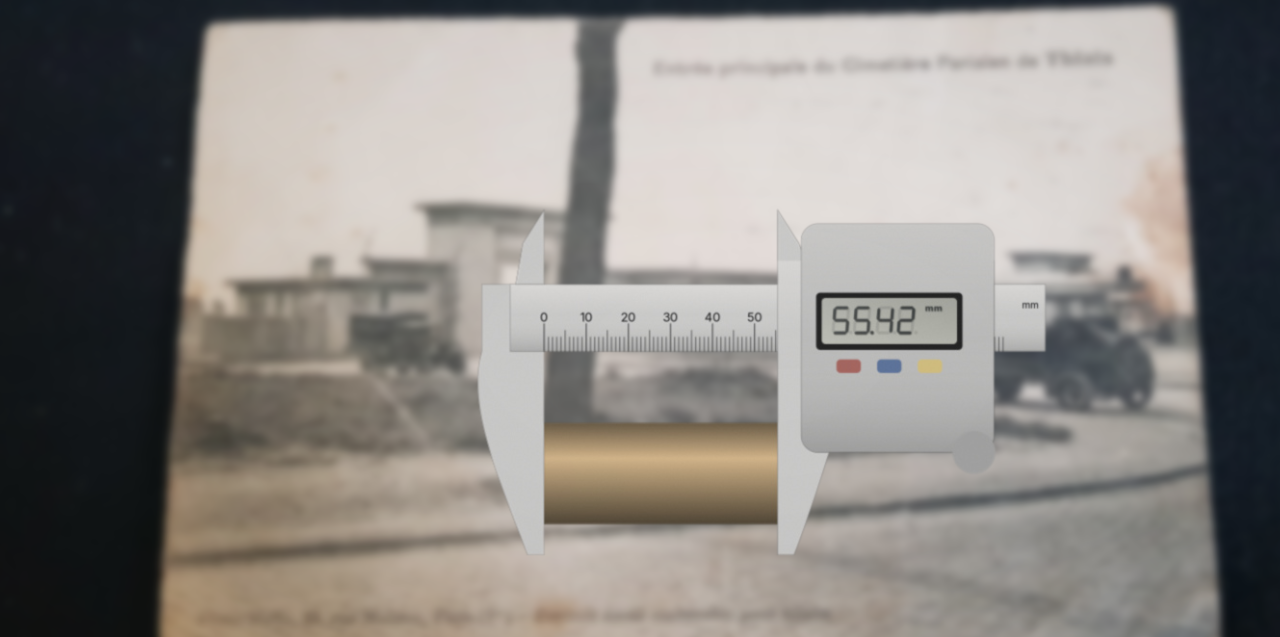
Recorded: 55.42 (mm)
